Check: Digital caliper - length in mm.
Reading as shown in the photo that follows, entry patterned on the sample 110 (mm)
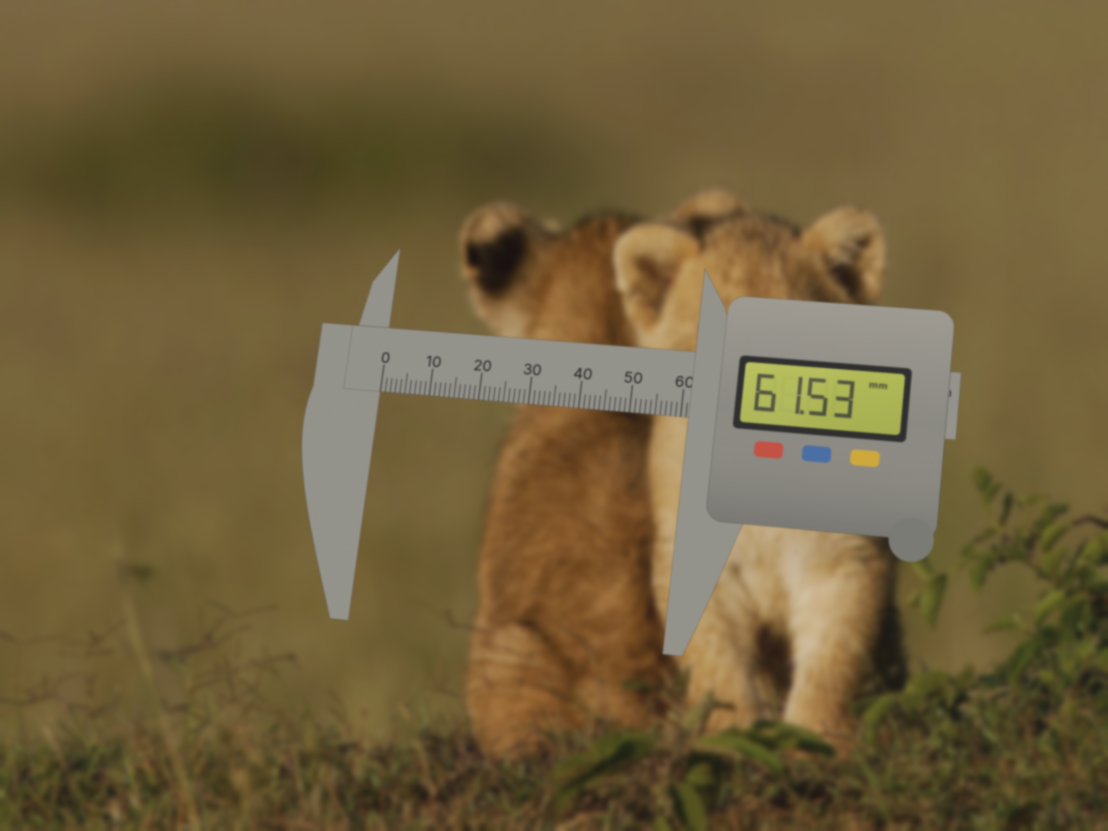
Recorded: 61.53 (mm)
